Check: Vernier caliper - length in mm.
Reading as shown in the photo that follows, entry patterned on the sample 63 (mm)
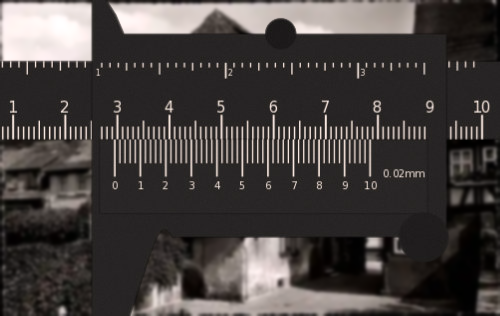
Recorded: 29.5 (mm)
